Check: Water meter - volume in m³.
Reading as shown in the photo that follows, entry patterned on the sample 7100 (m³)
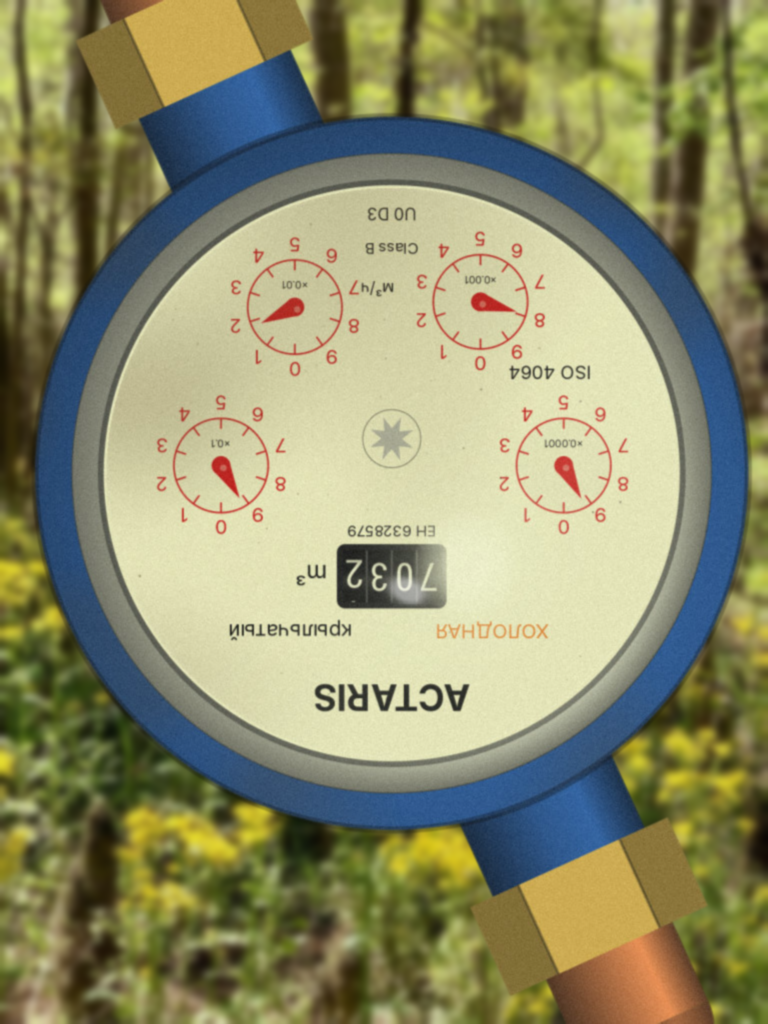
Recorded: 7031.9179 (m³)
